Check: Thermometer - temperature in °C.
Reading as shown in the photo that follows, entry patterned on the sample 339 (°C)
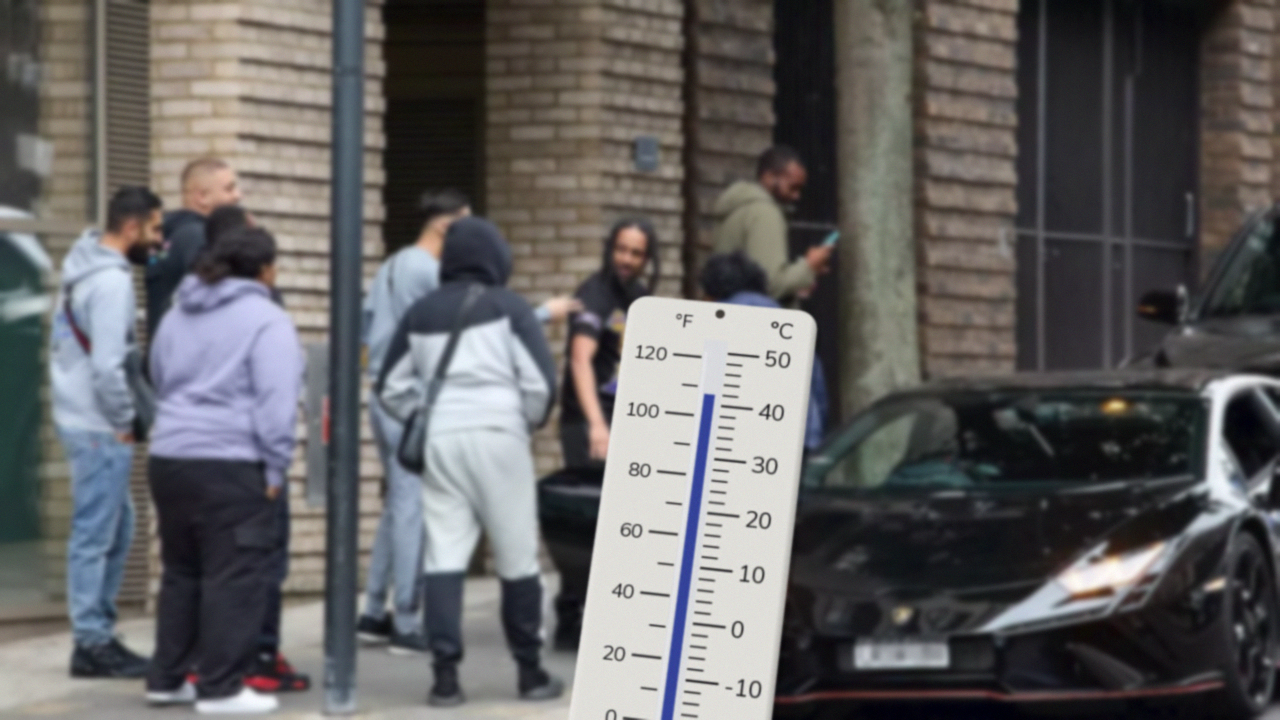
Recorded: 42 (°C)
